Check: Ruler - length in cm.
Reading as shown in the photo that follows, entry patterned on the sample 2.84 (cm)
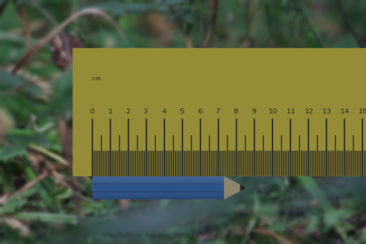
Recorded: 8.5 (cm)
